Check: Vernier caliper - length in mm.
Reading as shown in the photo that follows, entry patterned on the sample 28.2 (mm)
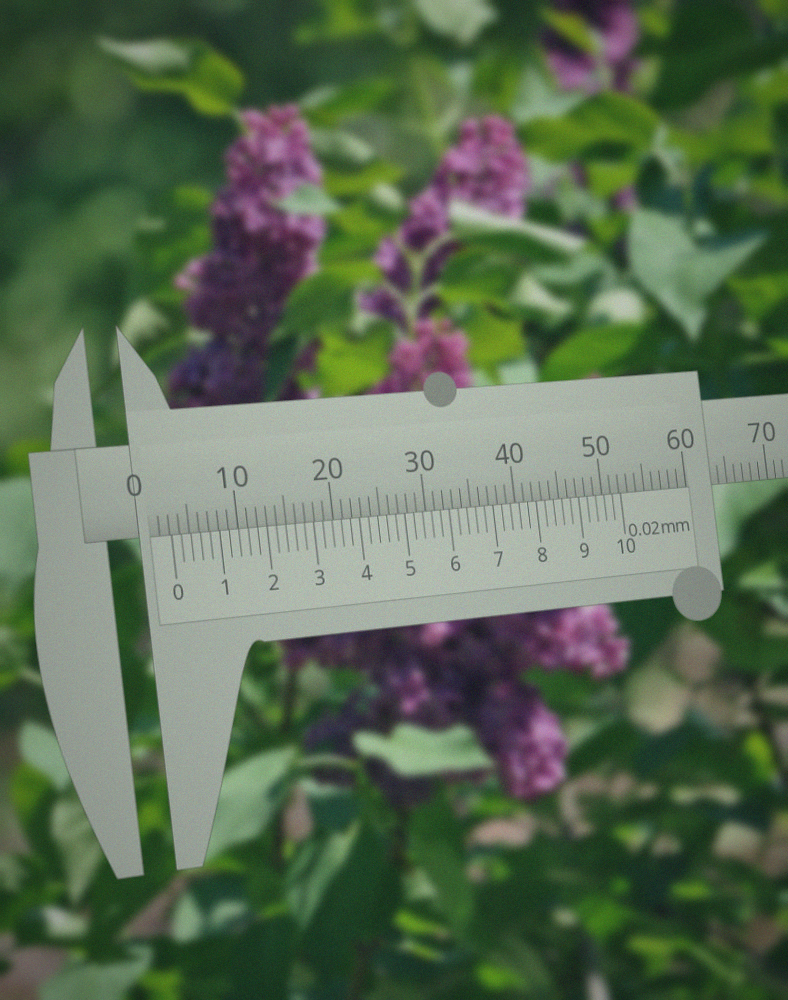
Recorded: 3.2 (mm)
